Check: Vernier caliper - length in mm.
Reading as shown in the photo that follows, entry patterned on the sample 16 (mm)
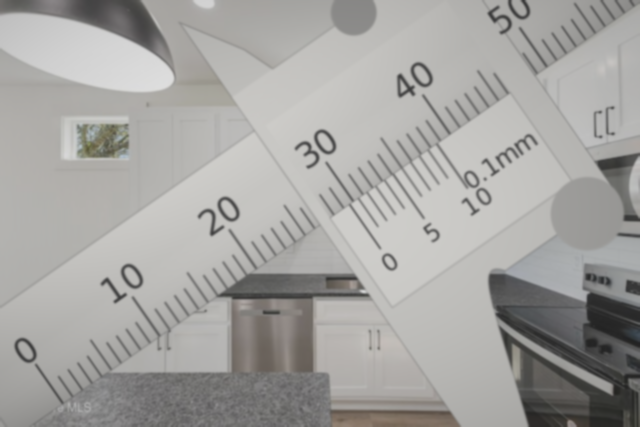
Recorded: 29.6 (mm)
